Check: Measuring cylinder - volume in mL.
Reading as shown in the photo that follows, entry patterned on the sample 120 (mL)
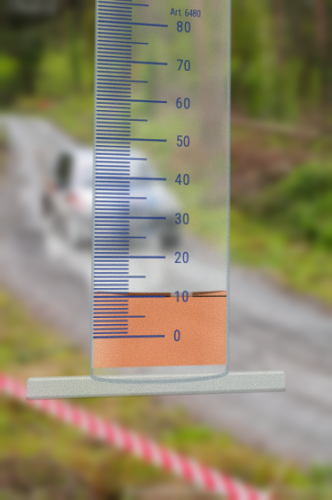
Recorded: 10 (mL)
